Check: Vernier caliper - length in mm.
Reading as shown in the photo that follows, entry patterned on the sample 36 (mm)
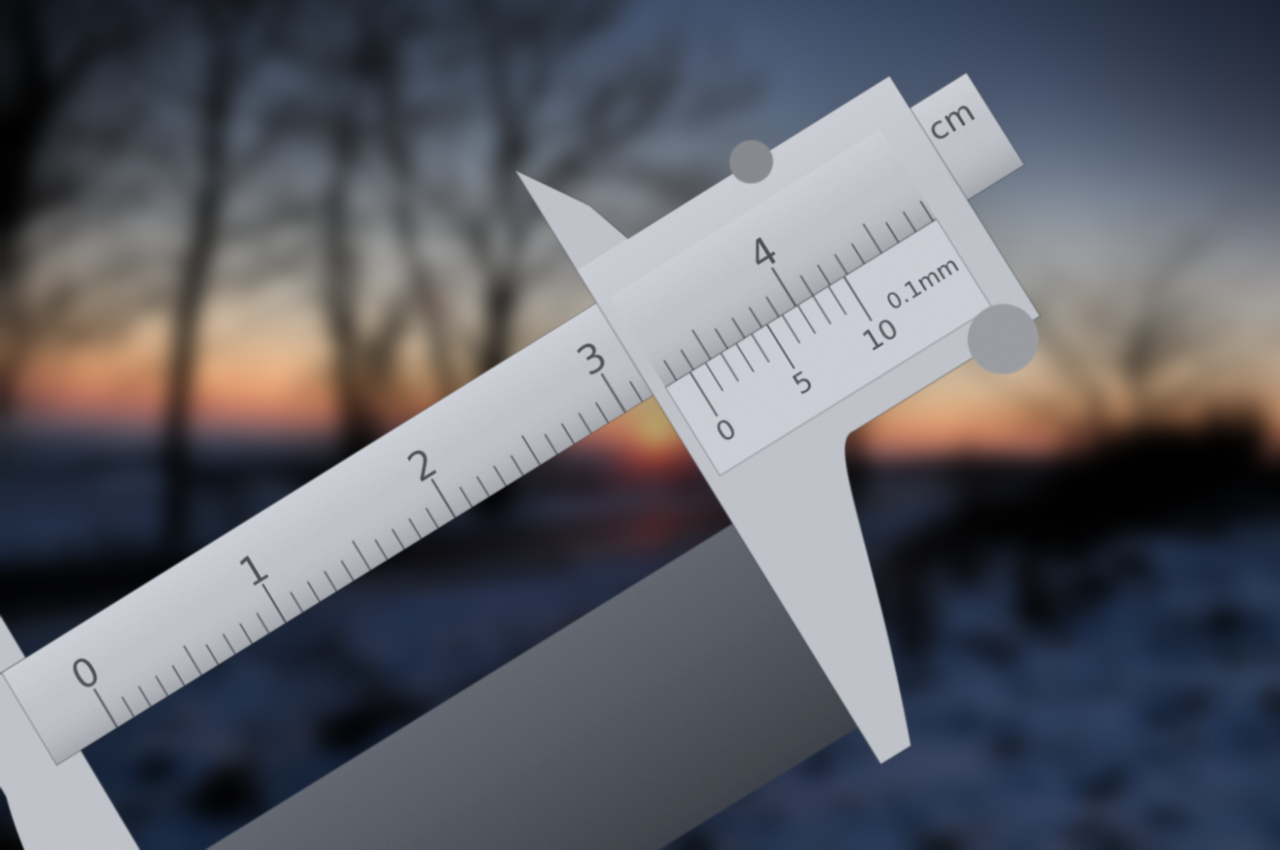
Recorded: 33.8 (mm)
